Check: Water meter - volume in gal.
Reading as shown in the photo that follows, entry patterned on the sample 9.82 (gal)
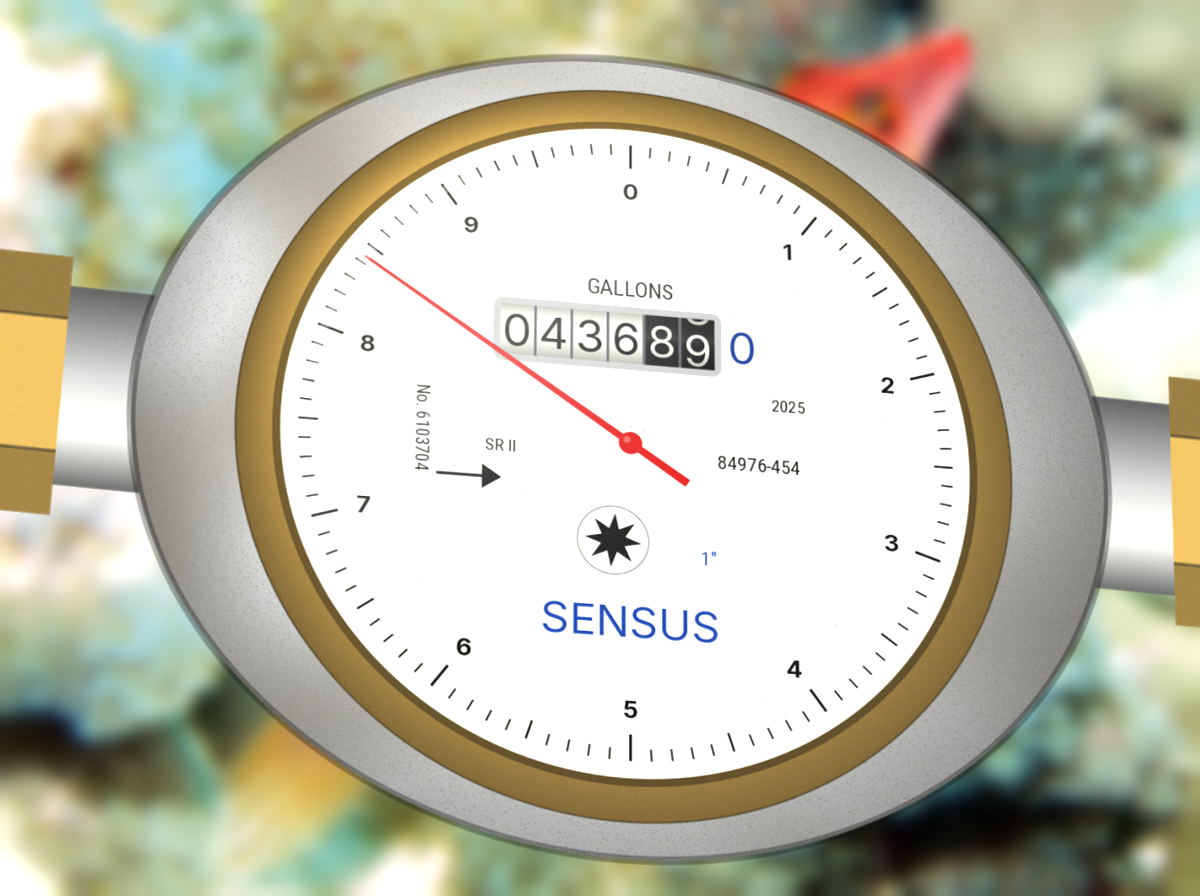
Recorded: 436888.4 (gal)
